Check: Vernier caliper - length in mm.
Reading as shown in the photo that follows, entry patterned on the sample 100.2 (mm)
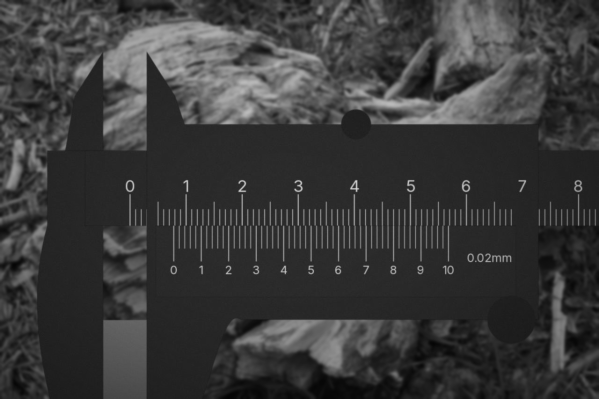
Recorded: 7.8 (mm)
